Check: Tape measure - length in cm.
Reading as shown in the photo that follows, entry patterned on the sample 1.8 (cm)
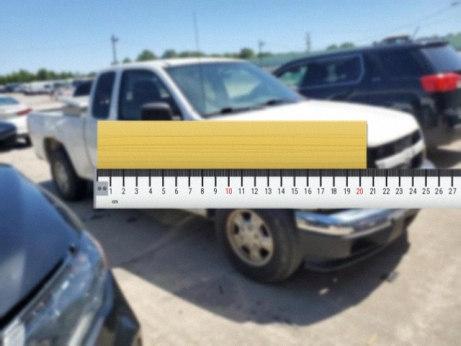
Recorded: 20.5 (cm)
